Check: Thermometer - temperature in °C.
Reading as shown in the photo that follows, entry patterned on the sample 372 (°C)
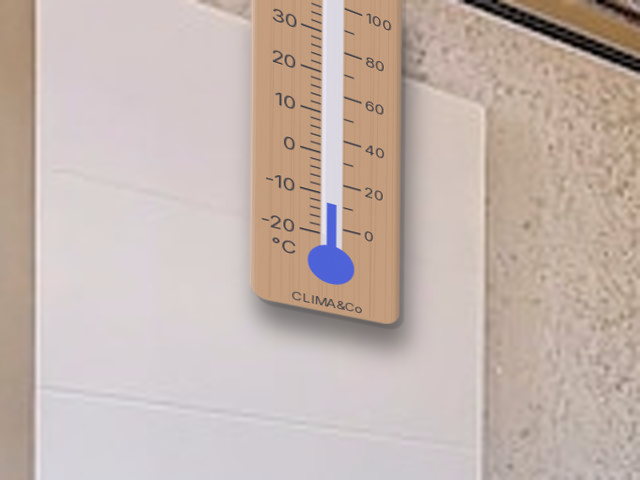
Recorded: -12 (°C)
